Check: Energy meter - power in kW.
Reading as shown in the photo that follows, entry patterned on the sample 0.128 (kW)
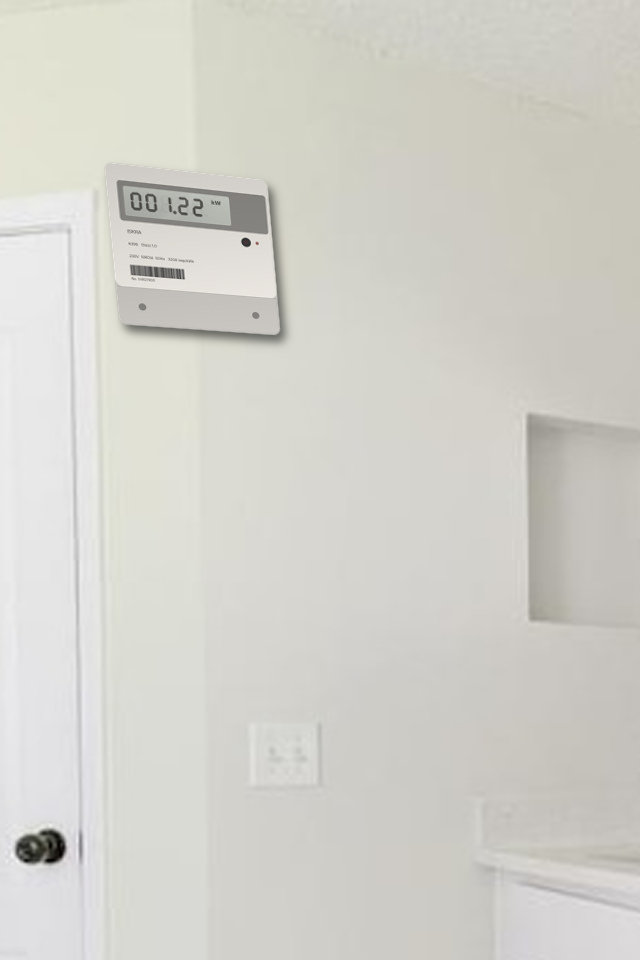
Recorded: 1.22 (kW)
